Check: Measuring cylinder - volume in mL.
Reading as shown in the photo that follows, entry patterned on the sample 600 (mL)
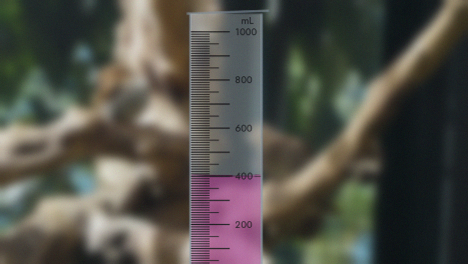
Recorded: 400 (mL)
